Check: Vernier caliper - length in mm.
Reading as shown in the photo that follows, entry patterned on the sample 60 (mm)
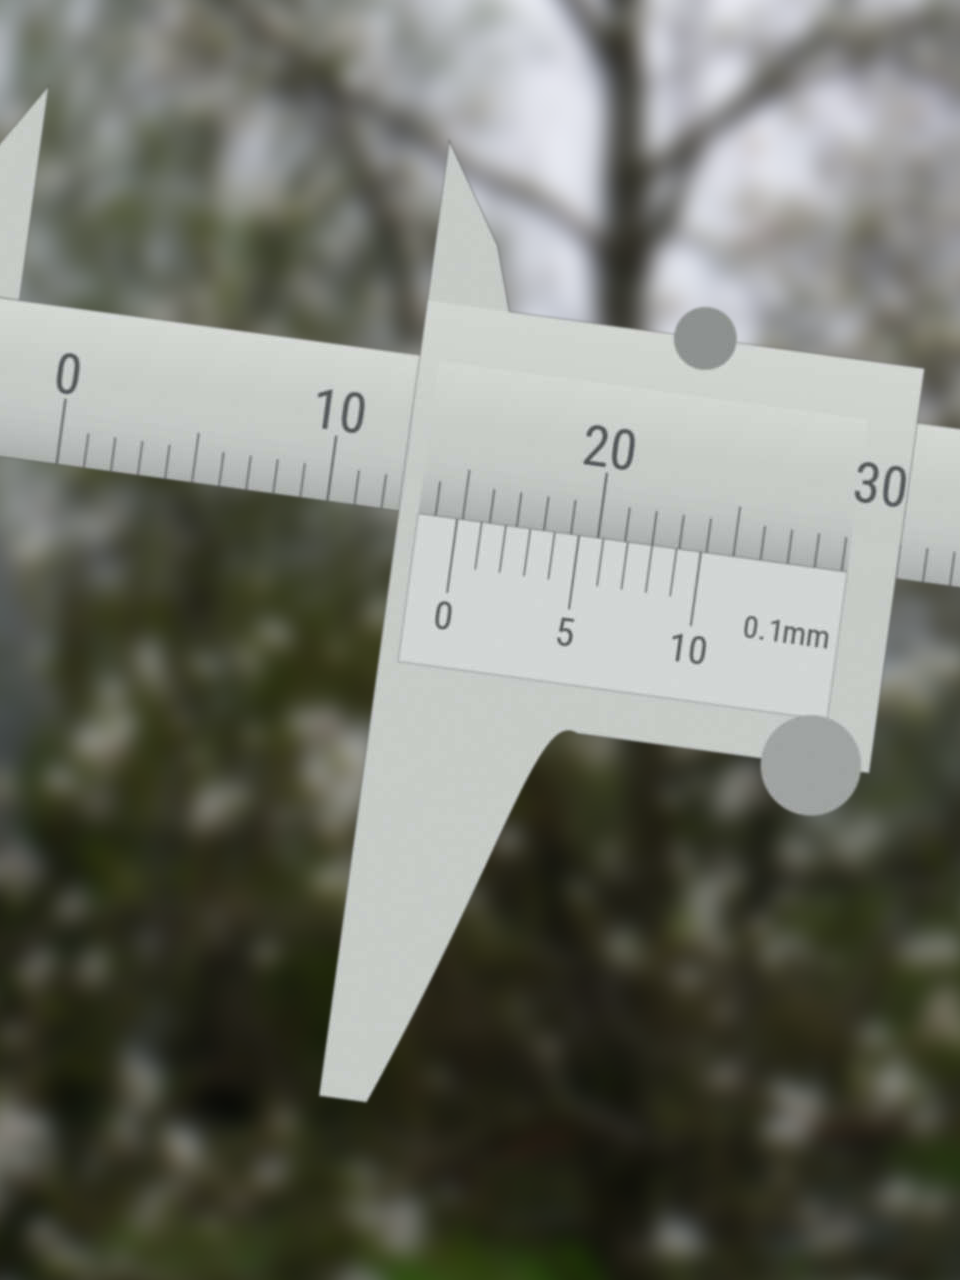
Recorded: 14.8 (mm)
